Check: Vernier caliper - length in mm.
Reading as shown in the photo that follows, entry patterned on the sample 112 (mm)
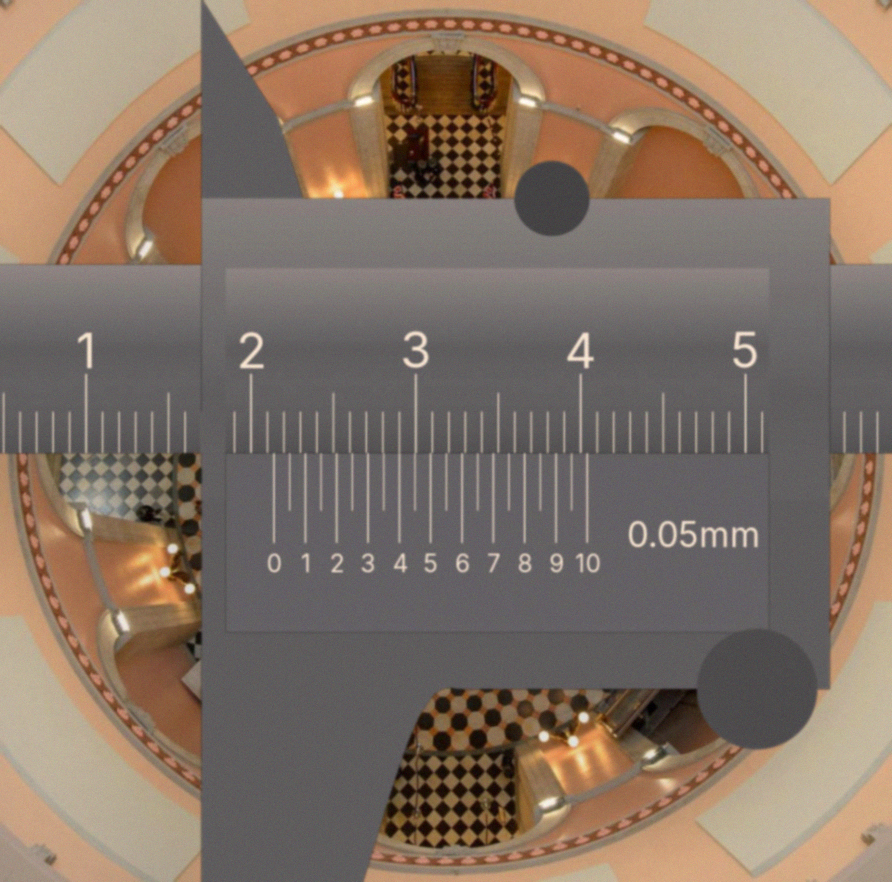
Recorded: 21.4 (mm)
